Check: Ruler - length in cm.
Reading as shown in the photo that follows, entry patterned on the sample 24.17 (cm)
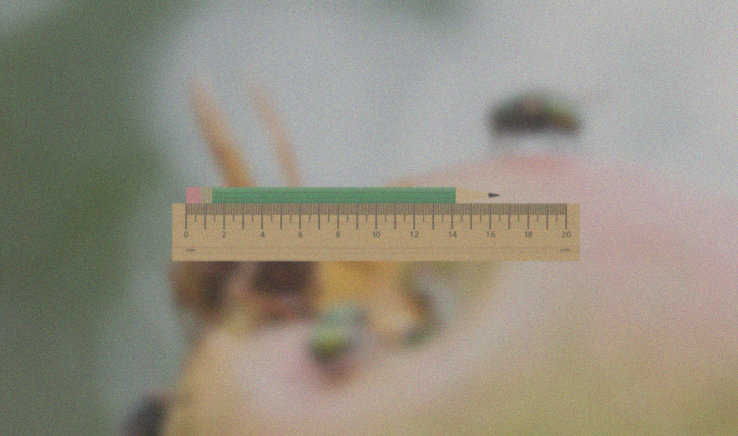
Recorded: 16.5 (cm)
